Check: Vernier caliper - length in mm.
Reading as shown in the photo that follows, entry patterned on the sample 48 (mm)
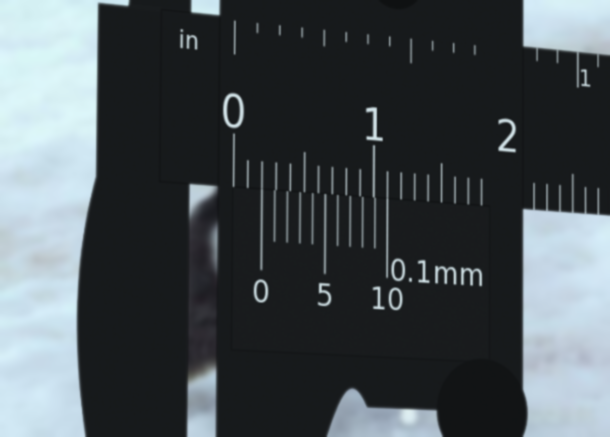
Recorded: 2.0 (mm)
